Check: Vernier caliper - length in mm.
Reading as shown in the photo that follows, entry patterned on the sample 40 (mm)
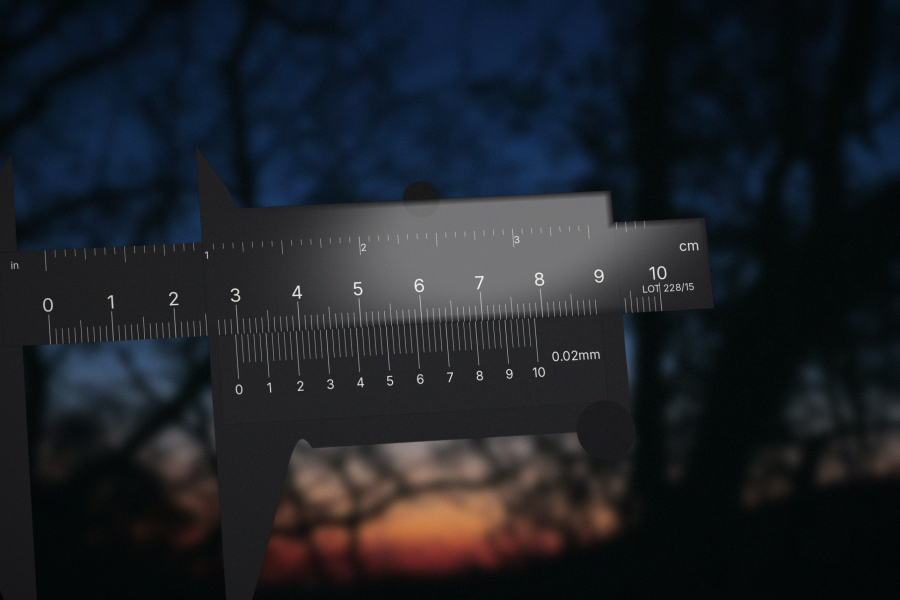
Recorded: 29.6 (mm)
